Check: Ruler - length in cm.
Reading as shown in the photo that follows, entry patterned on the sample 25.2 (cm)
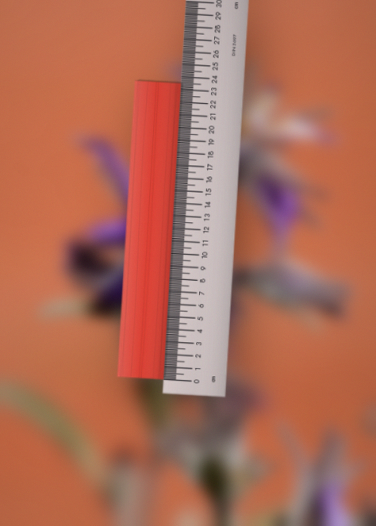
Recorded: 23.5 (cm)
